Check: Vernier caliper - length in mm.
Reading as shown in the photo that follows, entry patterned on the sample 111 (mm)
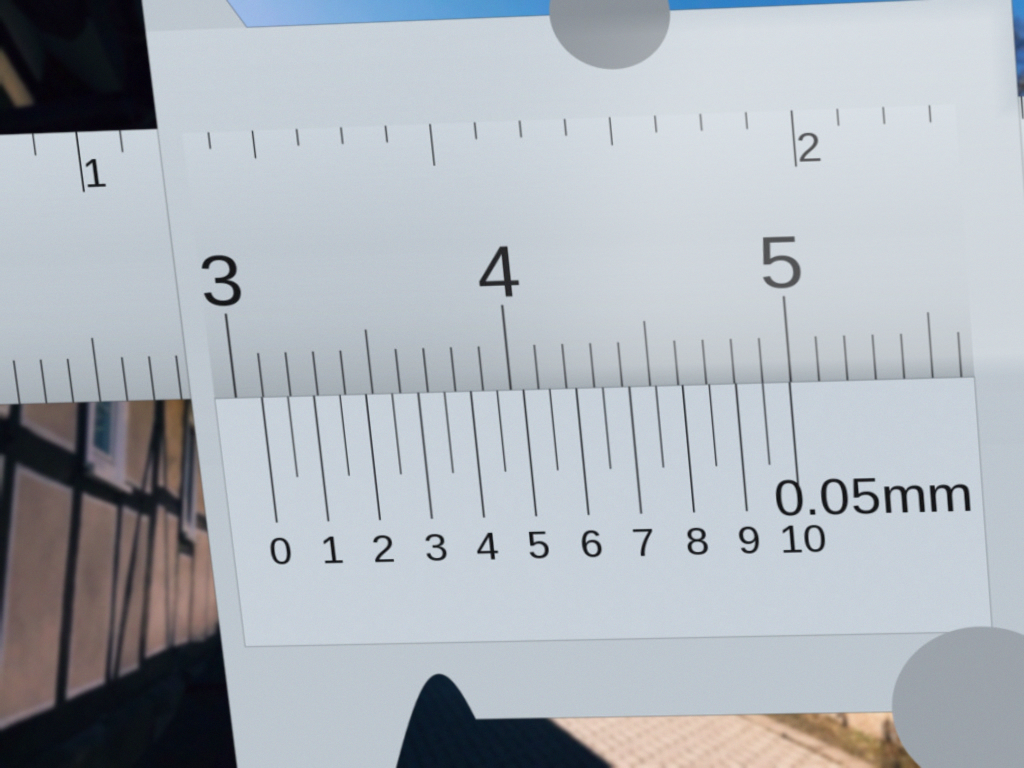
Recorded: 30.95 (mm)
